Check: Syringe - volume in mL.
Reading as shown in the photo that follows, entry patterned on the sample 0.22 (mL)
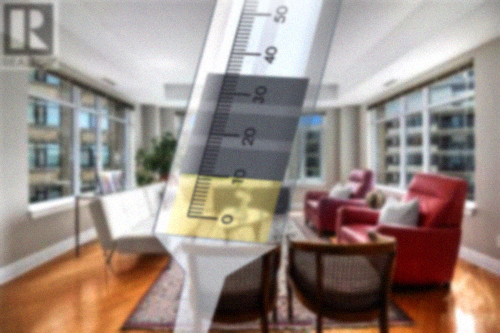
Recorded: 10 (mL)
